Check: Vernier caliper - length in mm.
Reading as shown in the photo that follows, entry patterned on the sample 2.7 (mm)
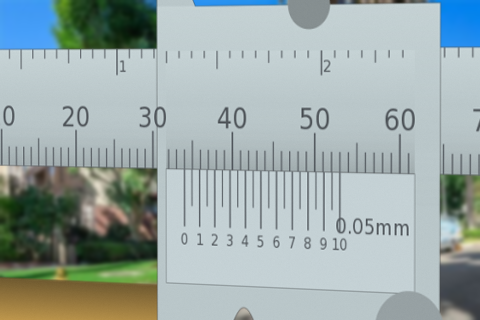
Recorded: 34.0 (mm)
